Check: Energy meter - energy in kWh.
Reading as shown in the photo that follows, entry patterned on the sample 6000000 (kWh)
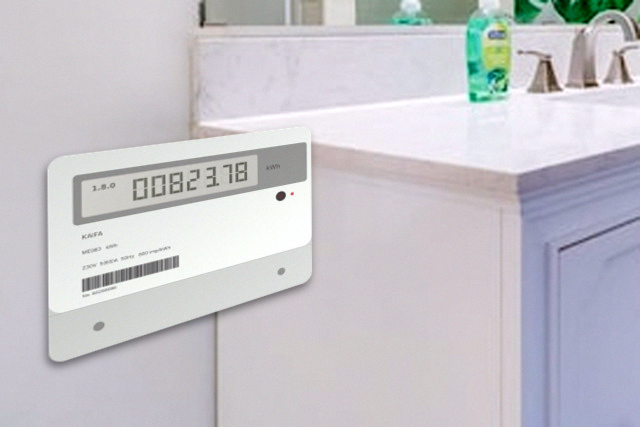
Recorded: 823.78 (kWh)
